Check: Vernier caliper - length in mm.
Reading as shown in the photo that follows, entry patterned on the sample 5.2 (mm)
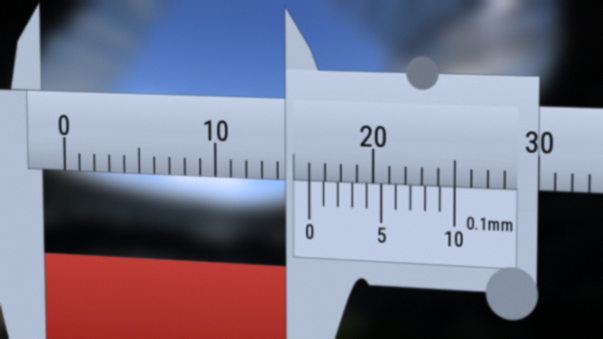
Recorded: 16.0 (mm)
